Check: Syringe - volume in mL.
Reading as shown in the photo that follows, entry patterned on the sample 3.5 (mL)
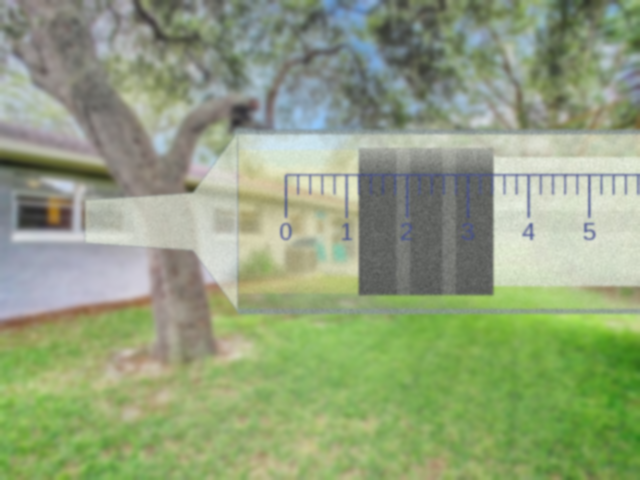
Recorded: 1.2 (mL)
